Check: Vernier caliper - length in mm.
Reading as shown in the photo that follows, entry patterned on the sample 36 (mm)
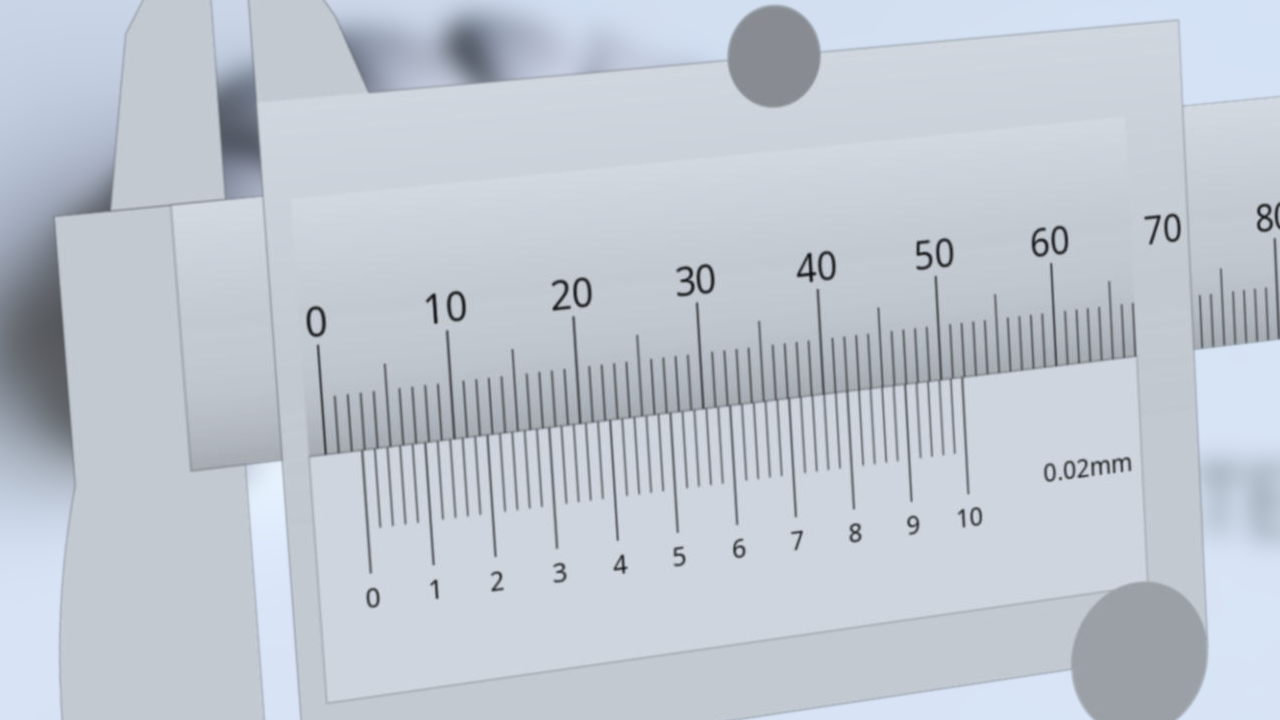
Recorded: 2.8 (mm)
